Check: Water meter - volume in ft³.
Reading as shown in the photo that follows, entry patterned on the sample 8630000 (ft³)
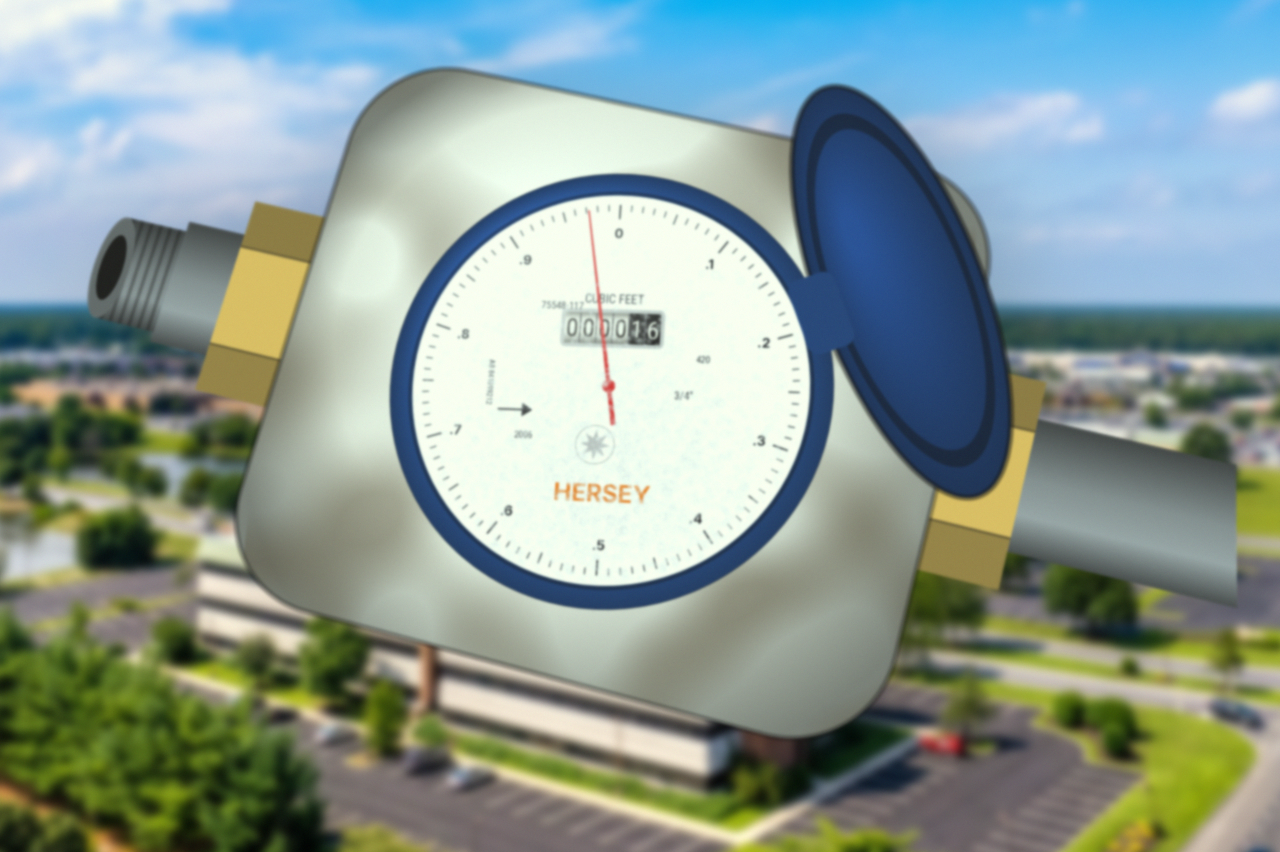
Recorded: 15.97 (ft³)
